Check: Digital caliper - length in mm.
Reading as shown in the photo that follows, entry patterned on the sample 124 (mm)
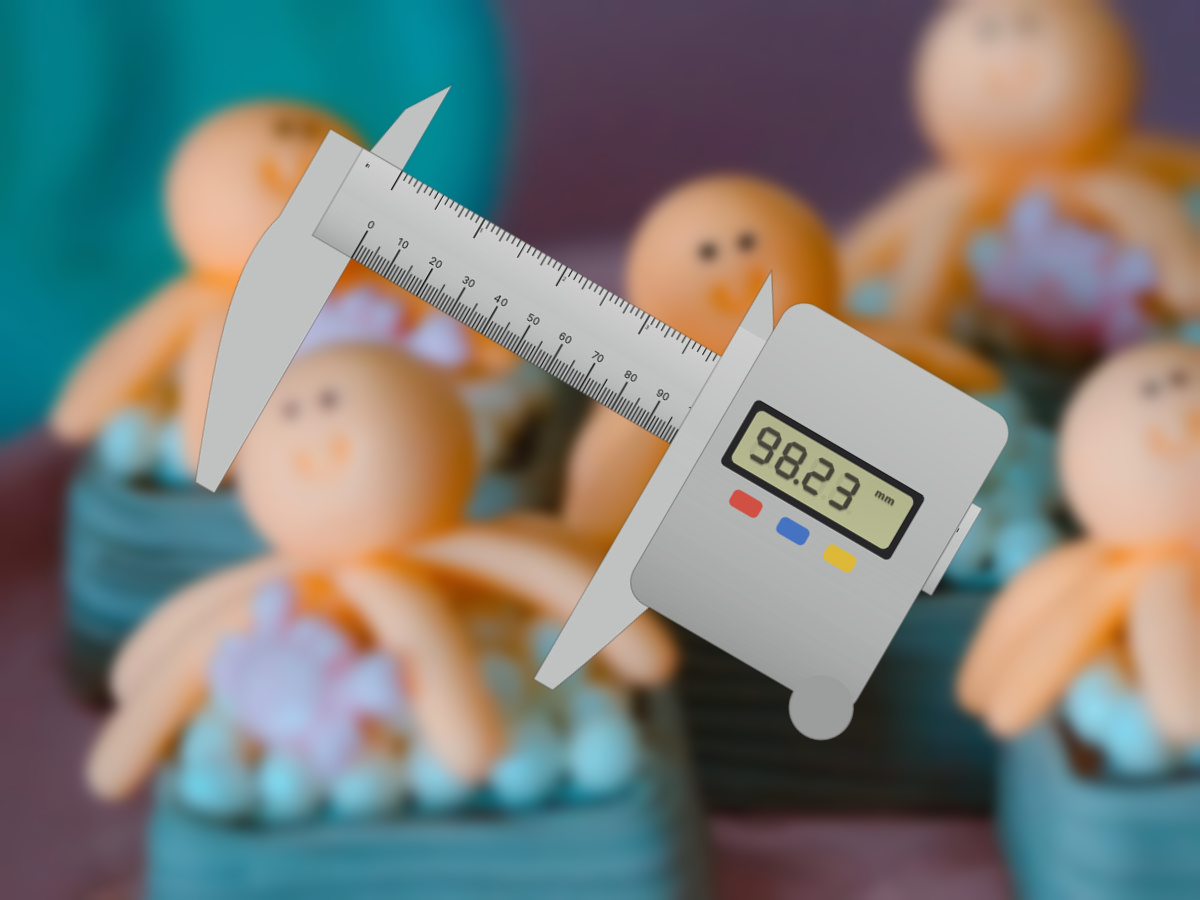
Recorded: 98.23 (mm)
